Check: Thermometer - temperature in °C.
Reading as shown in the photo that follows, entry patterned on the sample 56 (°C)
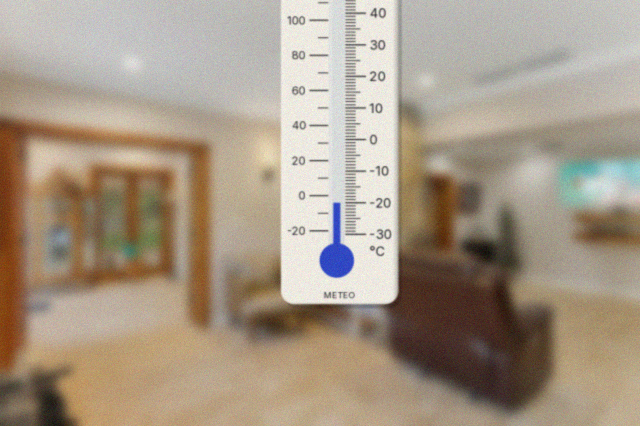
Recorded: -20 (°C)
